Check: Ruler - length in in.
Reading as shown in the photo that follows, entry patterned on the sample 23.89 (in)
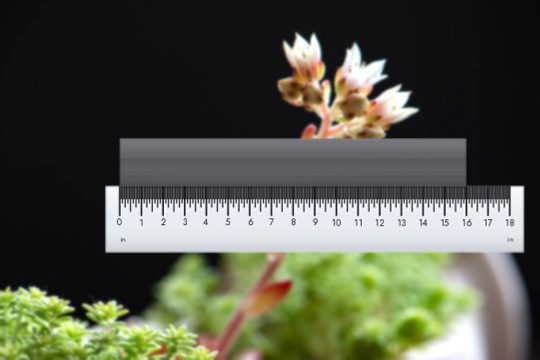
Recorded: 16 (in)
